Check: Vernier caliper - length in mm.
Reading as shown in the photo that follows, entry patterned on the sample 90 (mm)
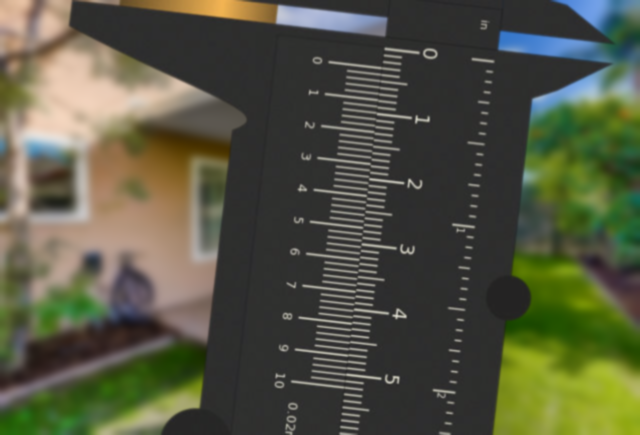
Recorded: 3.0 (mm)
